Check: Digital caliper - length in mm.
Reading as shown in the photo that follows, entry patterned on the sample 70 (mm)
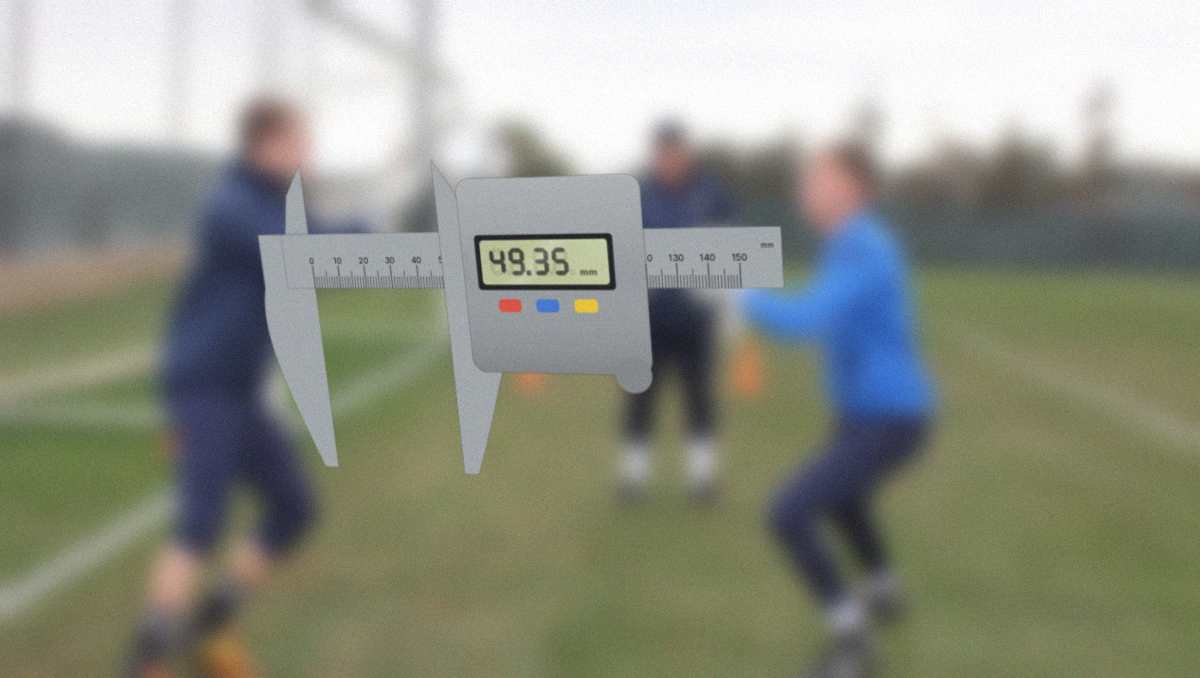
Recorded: 49.35 (mm)
